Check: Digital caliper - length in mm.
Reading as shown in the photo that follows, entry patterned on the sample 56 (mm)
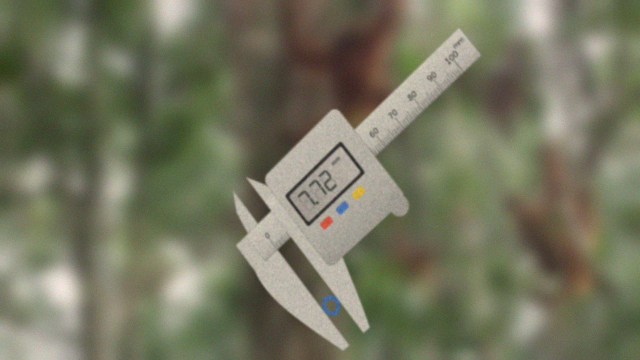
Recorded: 7.72 (mm)
